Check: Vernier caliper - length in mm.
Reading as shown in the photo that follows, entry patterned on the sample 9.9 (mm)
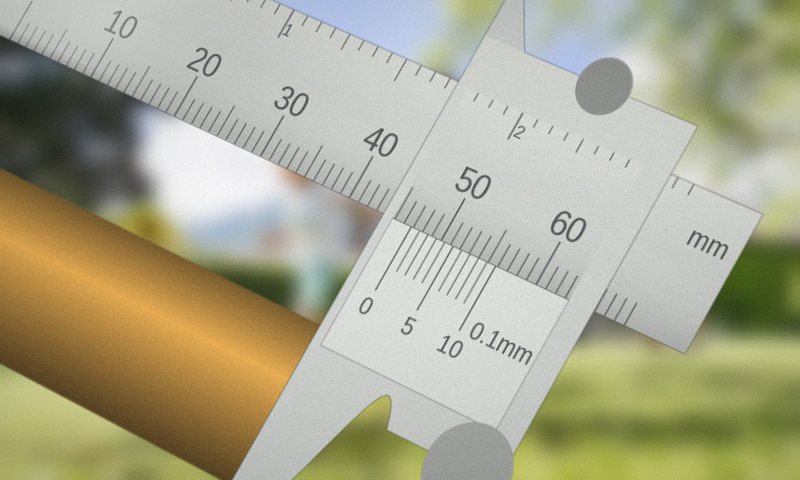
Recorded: 46.8 (mm)
